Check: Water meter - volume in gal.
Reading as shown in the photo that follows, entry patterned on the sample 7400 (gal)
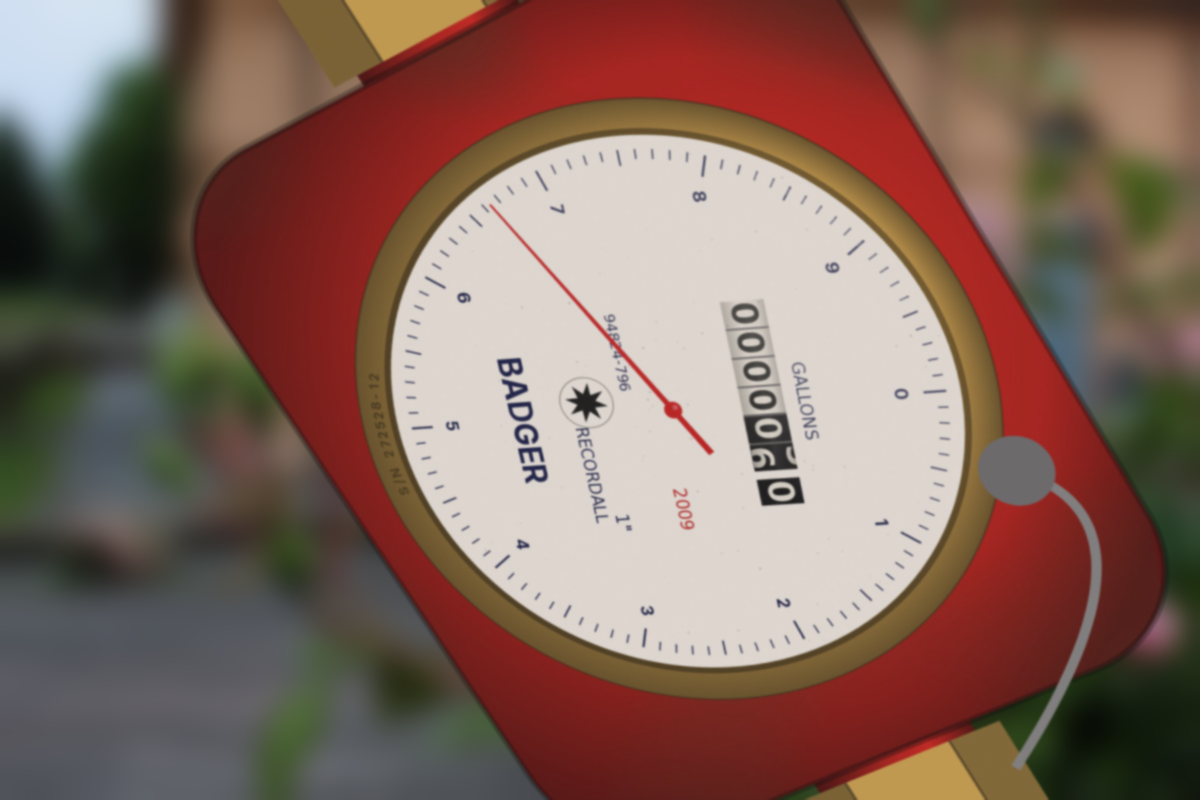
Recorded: 56.6 (gal)
